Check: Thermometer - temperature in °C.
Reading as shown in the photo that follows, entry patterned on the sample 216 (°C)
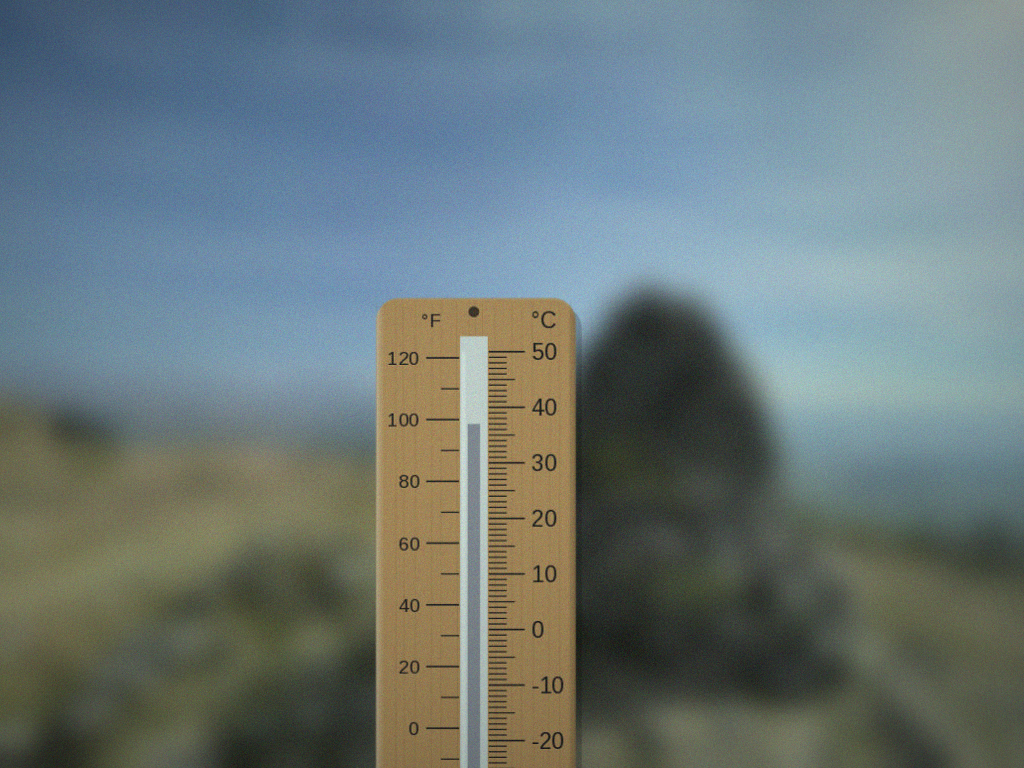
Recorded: 37 (°C)
